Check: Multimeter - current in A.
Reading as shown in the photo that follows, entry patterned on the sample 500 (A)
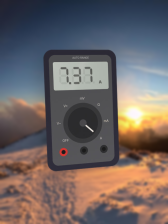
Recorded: 7.37 (A)
